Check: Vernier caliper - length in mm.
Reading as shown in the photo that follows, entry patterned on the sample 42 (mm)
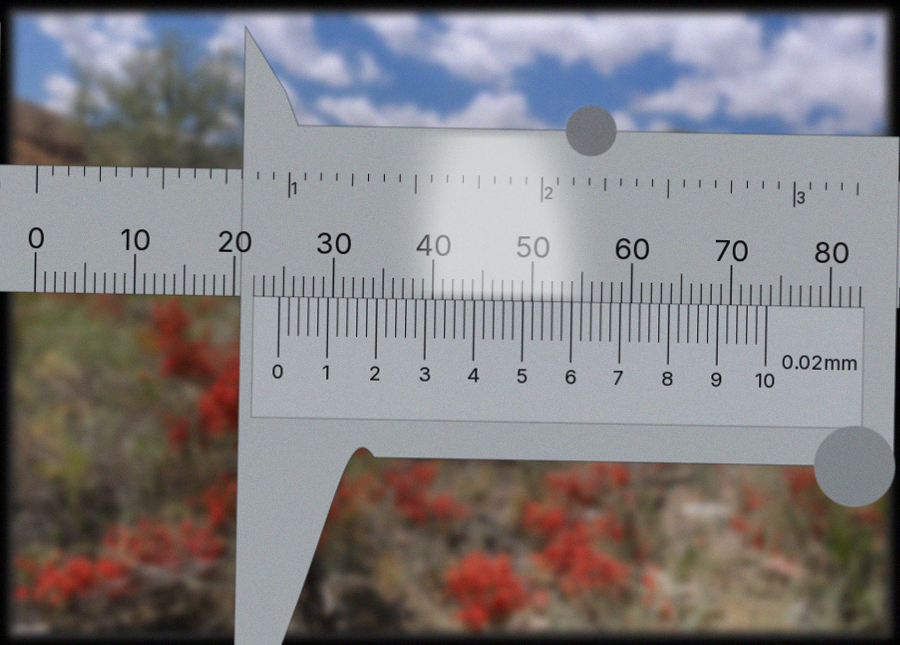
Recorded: 24.6 (mm)
